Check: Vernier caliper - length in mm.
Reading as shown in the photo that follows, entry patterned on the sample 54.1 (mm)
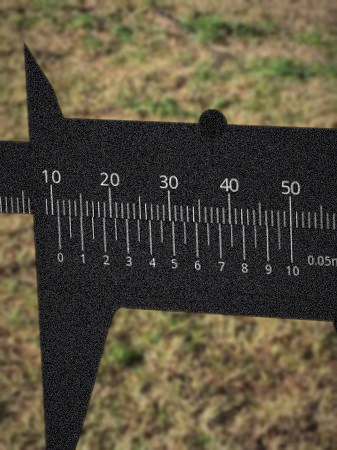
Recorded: 11.0 (mm)
